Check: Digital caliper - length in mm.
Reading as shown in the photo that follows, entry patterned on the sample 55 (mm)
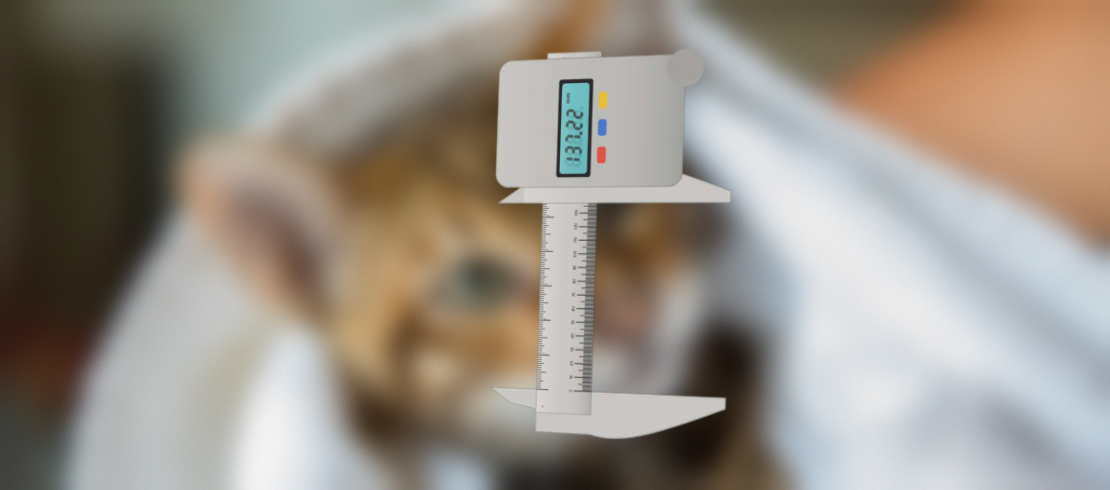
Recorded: 137.22 (mm)
